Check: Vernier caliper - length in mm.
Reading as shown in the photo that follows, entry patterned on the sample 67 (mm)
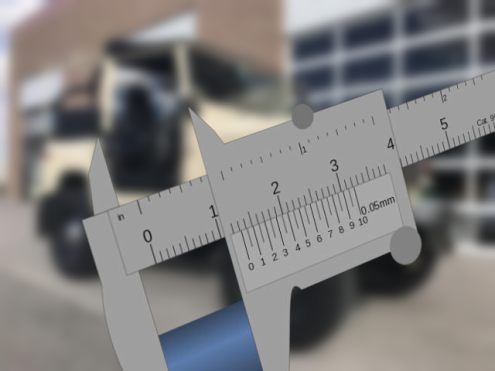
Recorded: 13.2 (mm)
